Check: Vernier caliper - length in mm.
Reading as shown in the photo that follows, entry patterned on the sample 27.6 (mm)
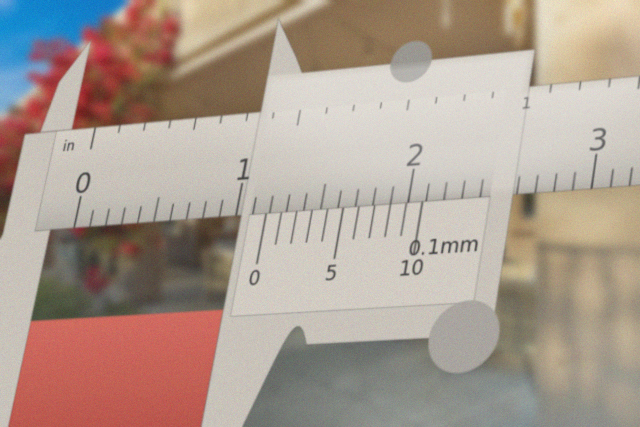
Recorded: 11.8 (mm)
